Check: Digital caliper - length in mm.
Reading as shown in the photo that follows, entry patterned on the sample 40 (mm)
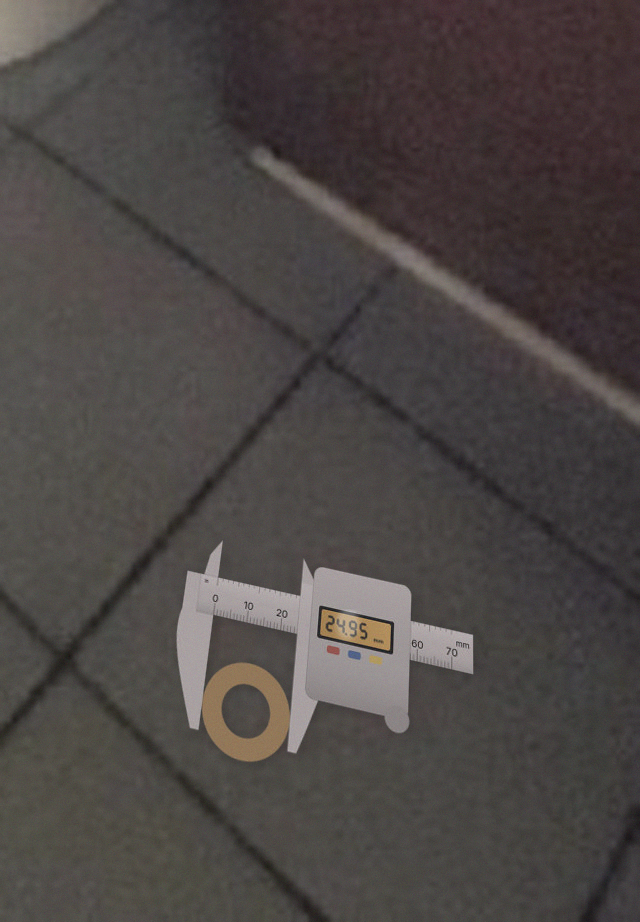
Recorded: 24.95 (mm)
